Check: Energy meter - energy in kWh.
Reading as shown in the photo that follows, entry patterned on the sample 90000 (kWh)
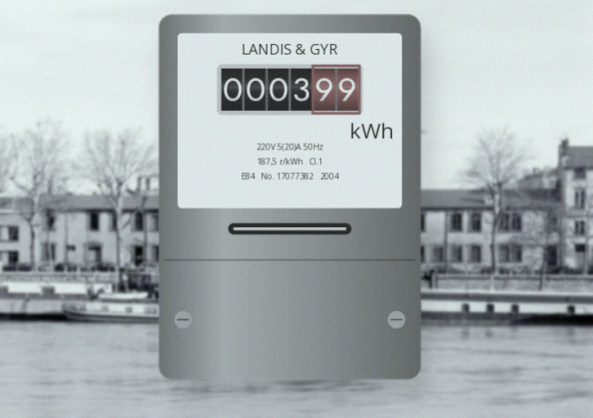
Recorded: 3.99 (kWh)
